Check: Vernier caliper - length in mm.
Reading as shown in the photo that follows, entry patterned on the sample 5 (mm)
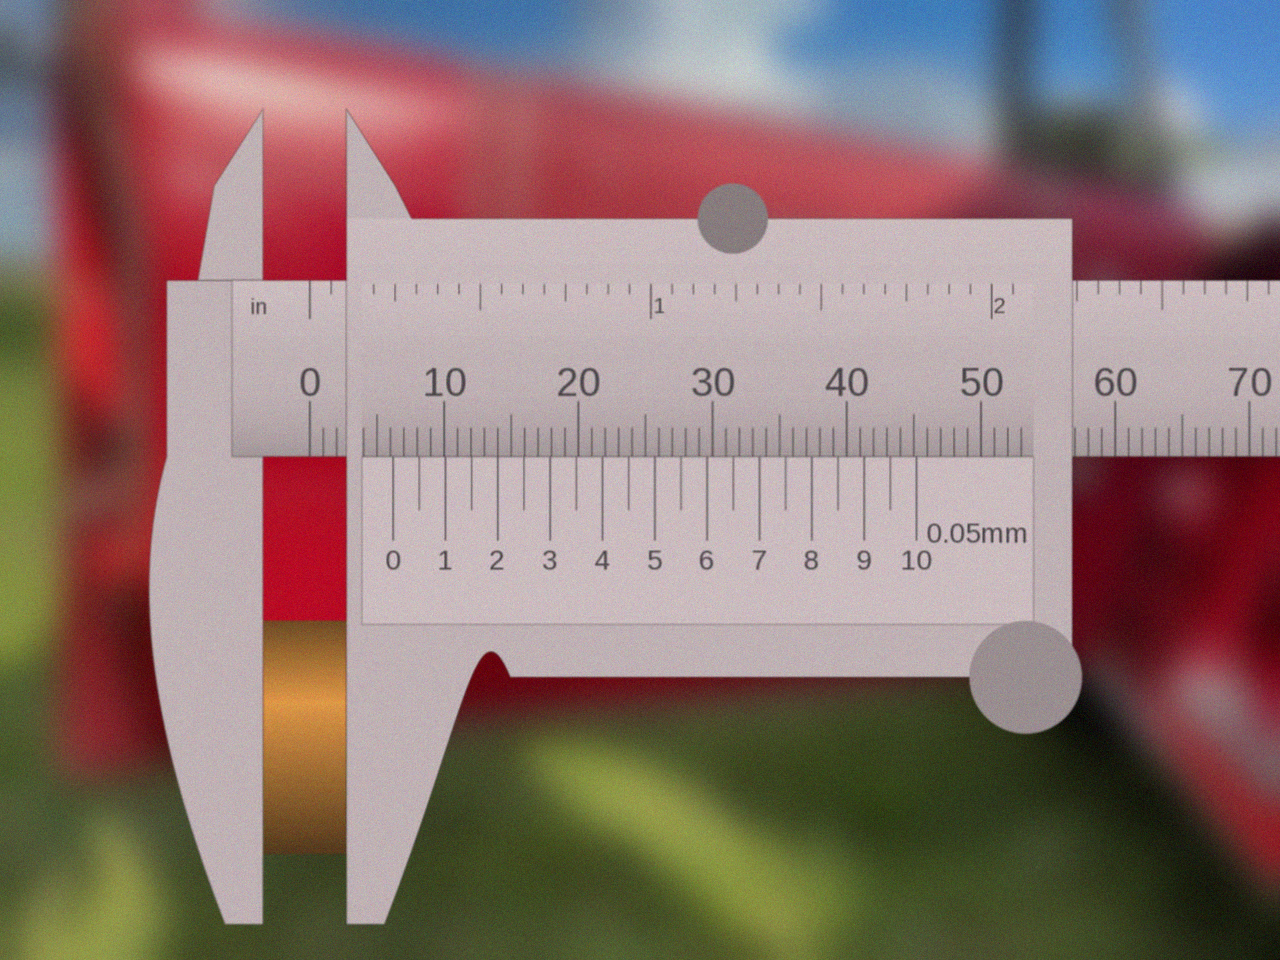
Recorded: 6.2 (mm)
